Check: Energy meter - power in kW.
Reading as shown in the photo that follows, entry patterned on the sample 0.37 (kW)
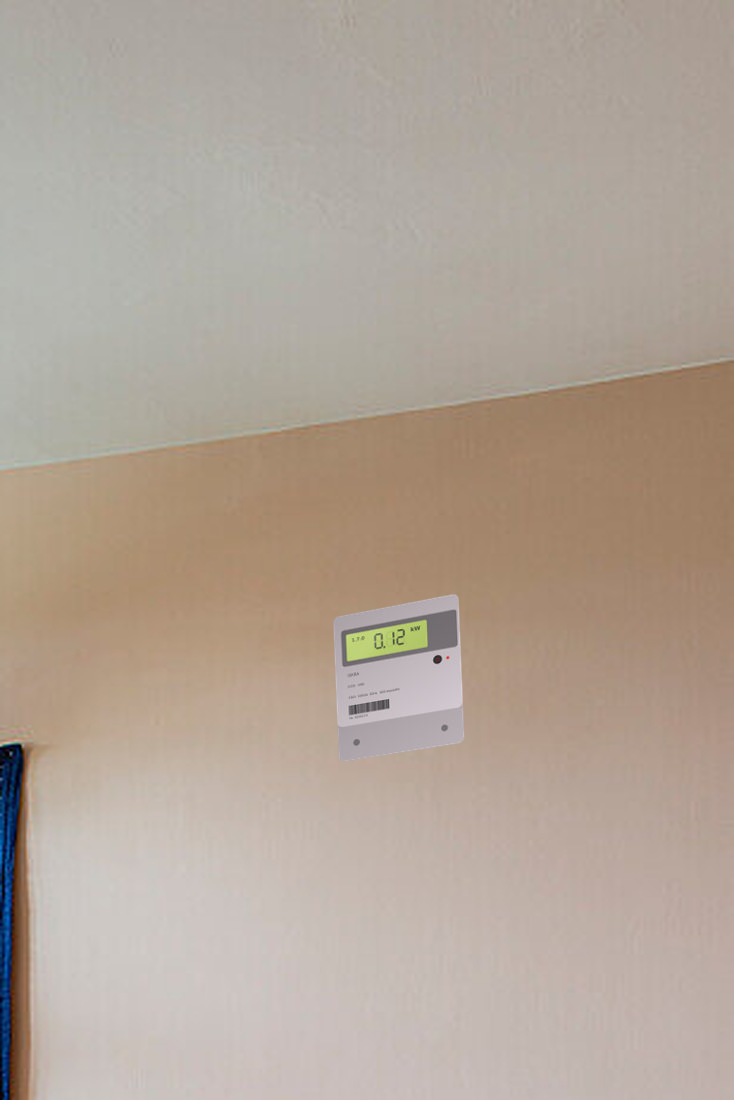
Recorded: 0.12 (kW)
